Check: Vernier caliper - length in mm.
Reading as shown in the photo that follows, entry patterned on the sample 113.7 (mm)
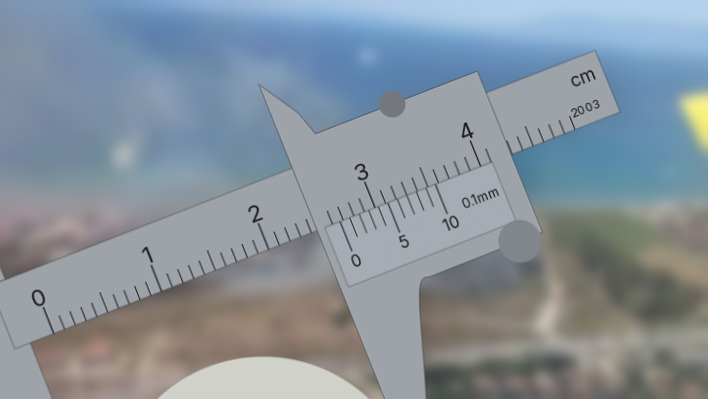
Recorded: 26.7 (mm)
